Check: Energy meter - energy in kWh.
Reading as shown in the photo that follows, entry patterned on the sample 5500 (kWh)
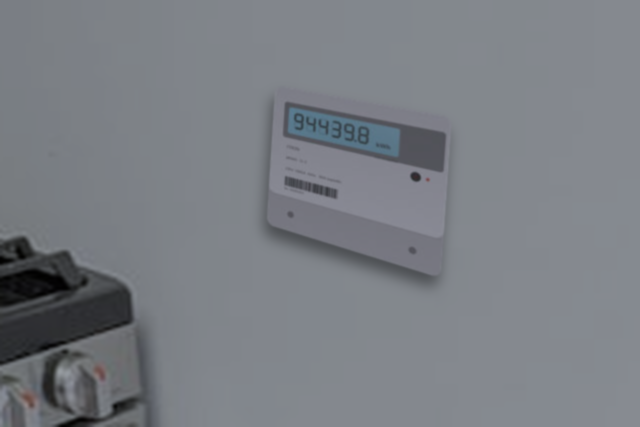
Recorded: 94439.8 (kWh)
